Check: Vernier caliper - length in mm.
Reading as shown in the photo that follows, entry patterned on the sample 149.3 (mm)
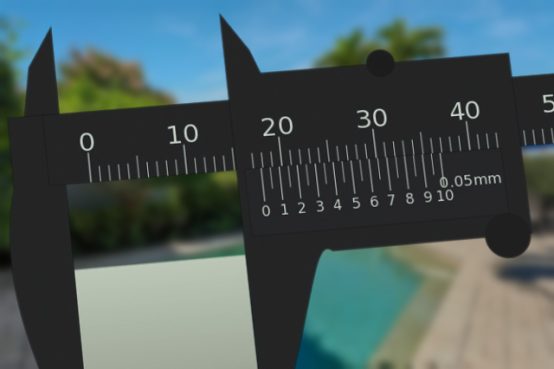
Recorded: 17.8 (mm)
